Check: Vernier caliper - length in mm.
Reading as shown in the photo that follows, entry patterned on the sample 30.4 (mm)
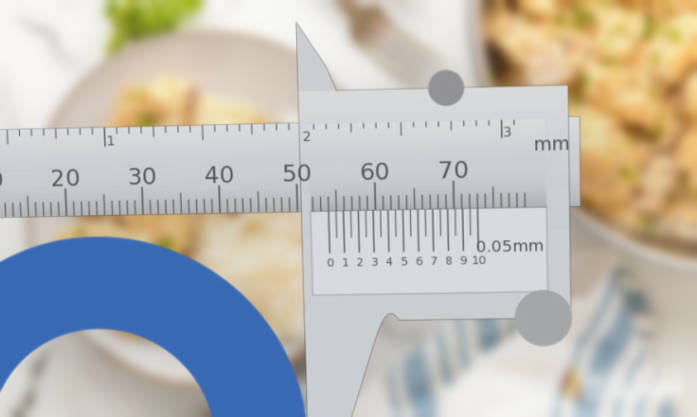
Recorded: 54.0 (mm)
